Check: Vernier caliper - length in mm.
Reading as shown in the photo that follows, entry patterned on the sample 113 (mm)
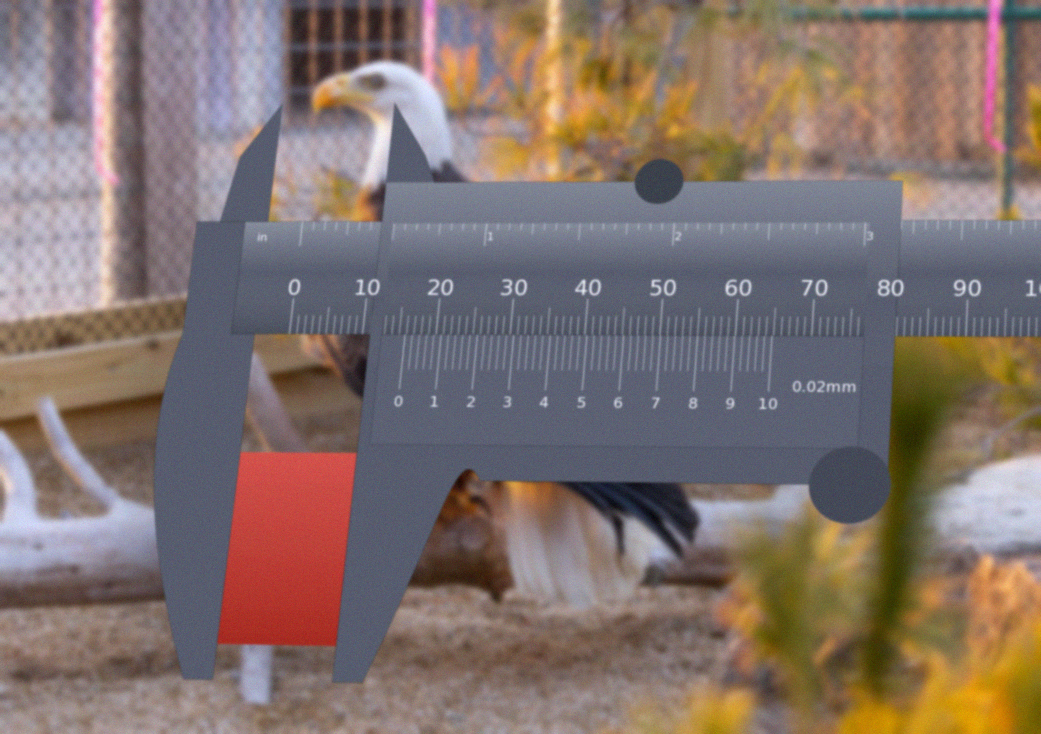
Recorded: 15.8 (mm)
